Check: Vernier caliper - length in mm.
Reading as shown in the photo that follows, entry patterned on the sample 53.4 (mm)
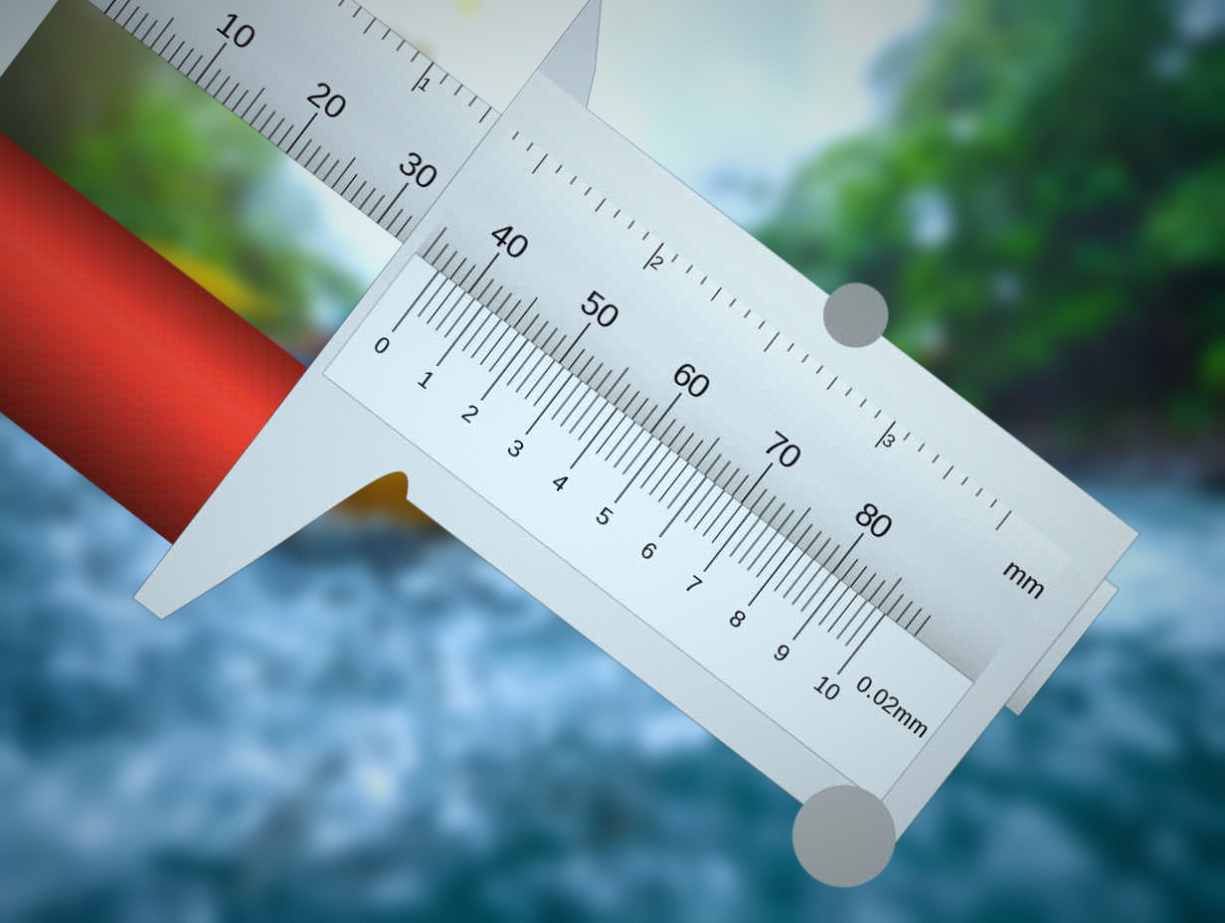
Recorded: 36.8 (mm)
